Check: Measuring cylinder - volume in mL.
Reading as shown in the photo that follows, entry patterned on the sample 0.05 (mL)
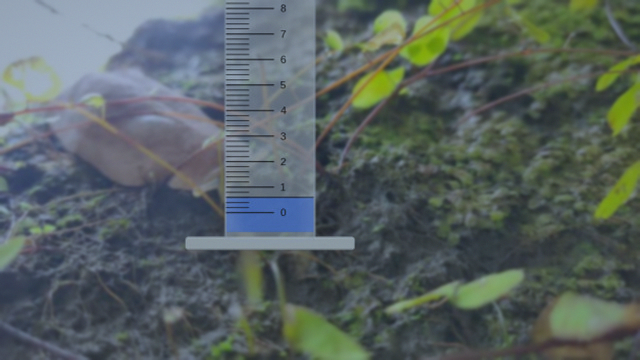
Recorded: 0.6 (mL)
